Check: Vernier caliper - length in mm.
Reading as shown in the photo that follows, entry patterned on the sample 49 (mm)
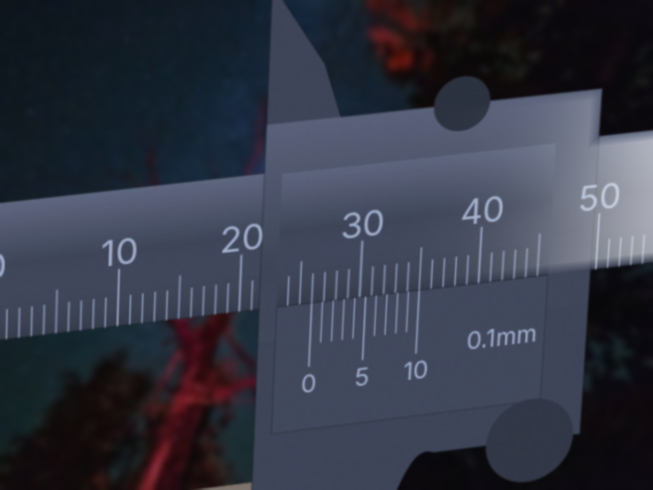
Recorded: 26.0 (mm)
